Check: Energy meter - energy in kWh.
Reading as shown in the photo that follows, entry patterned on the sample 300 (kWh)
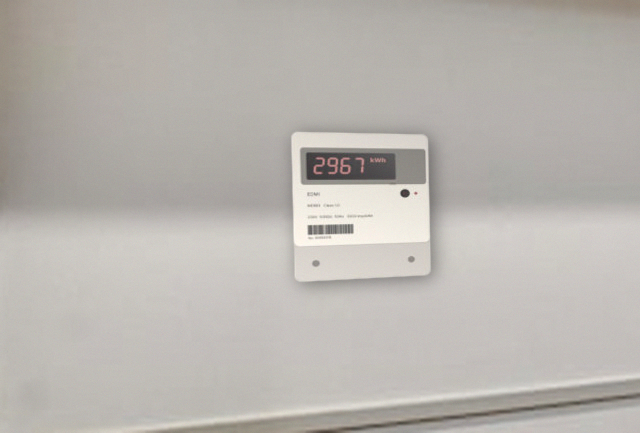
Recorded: 2967 (kWh)
